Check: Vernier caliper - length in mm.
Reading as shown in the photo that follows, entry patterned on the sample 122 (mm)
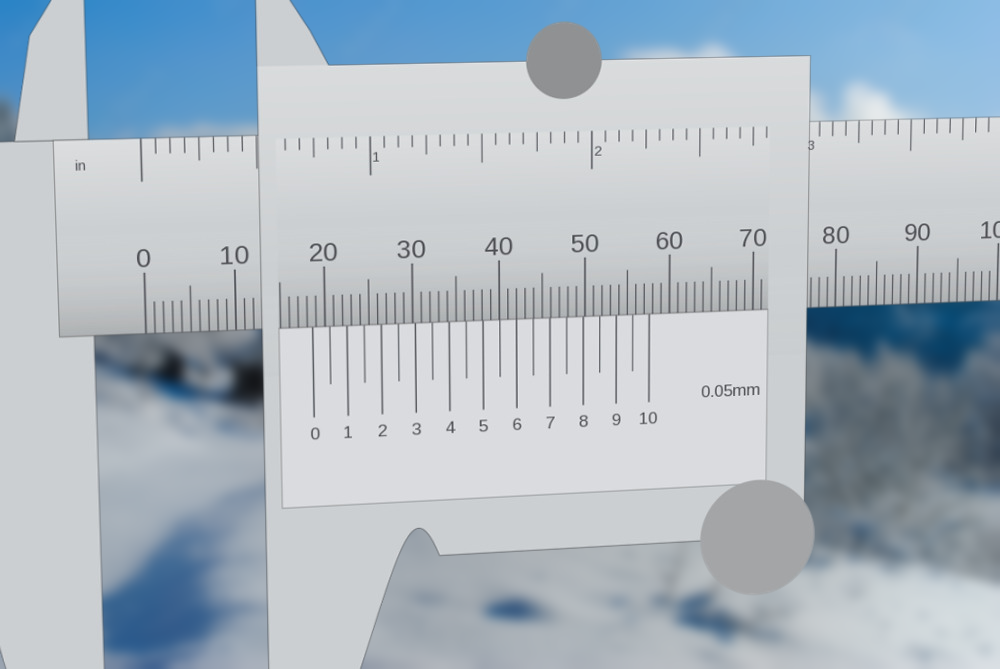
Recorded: 18.6 (mm)
